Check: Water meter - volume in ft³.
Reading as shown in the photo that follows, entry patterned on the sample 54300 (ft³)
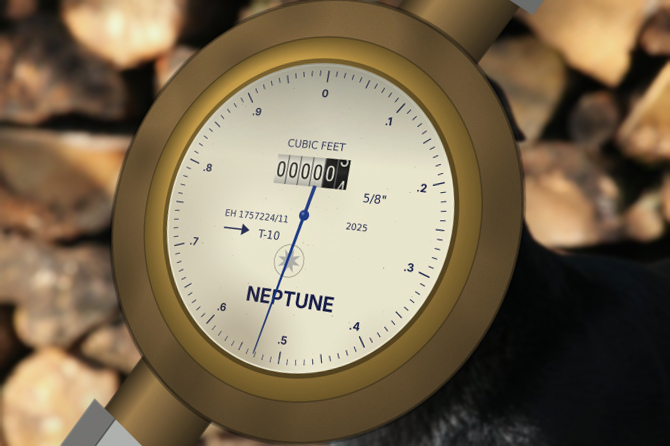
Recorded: 3.53 (ft³)
